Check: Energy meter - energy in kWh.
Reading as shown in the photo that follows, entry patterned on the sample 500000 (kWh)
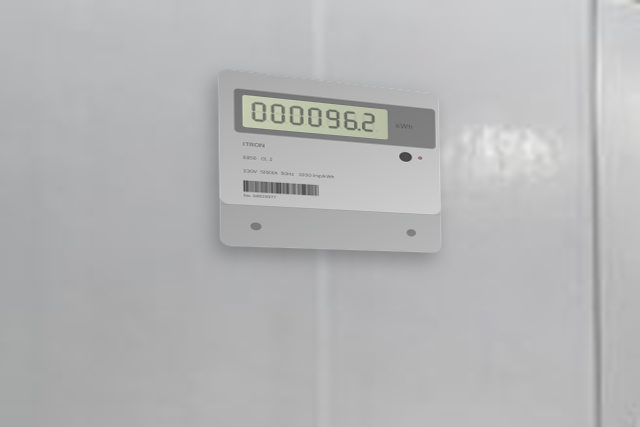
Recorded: 96.2 (kWh)
